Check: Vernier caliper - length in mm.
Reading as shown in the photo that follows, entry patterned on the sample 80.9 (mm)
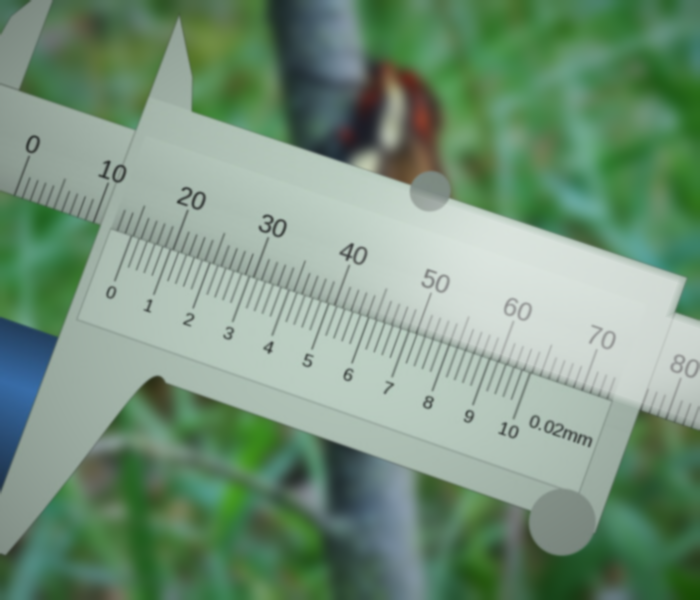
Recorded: 14.8 (mm)
